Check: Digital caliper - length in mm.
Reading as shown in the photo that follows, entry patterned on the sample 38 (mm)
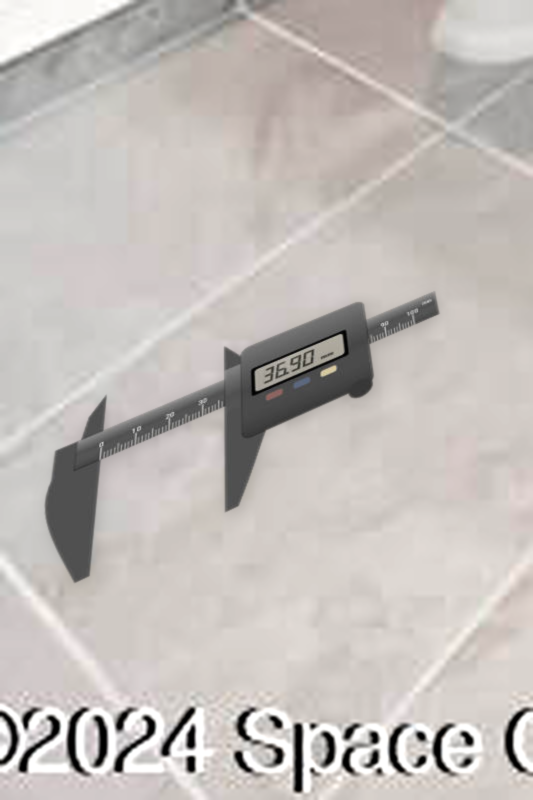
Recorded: 36.90 (mm)
